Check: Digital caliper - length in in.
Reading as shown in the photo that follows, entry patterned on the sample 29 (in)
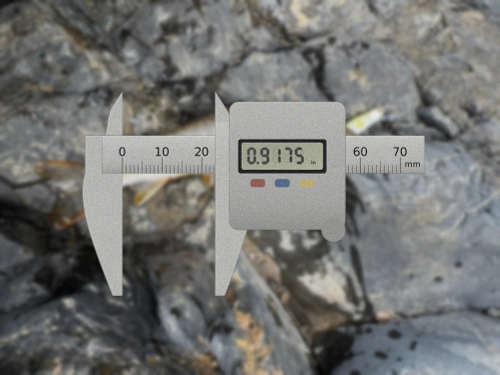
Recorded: 0.9175 (in)
